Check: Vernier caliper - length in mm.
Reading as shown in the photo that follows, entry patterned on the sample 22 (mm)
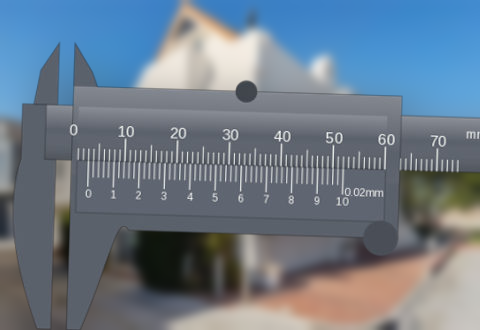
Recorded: 3.0 (mm)
